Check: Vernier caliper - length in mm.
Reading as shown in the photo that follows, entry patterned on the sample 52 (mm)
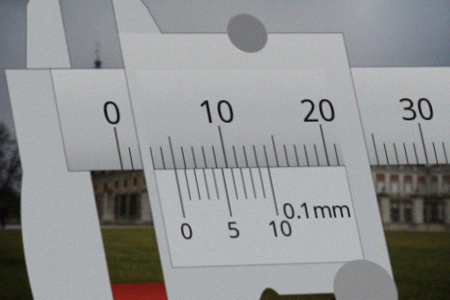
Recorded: 5.0 (mm)
